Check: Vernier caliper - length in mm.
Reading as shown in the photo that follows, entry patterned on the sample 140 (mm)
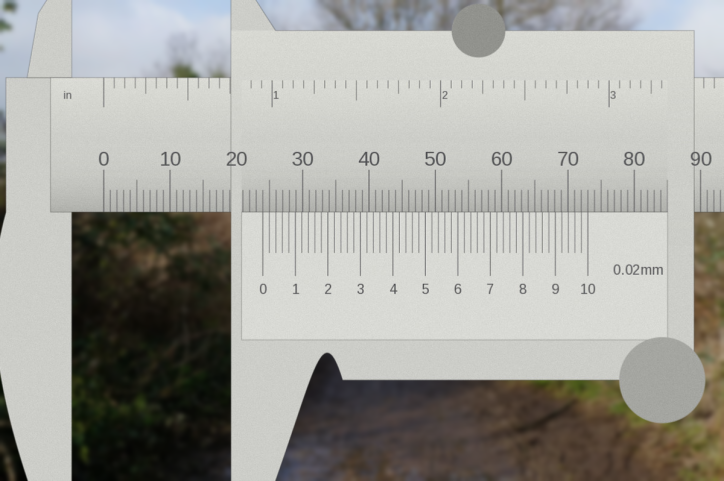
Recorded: 24.0 (mm)
